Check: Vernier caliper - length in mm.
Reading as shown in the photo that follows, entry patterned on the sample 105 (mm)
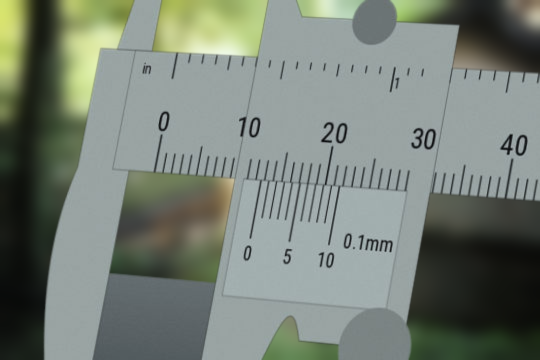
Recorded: 12.6 (mm)
